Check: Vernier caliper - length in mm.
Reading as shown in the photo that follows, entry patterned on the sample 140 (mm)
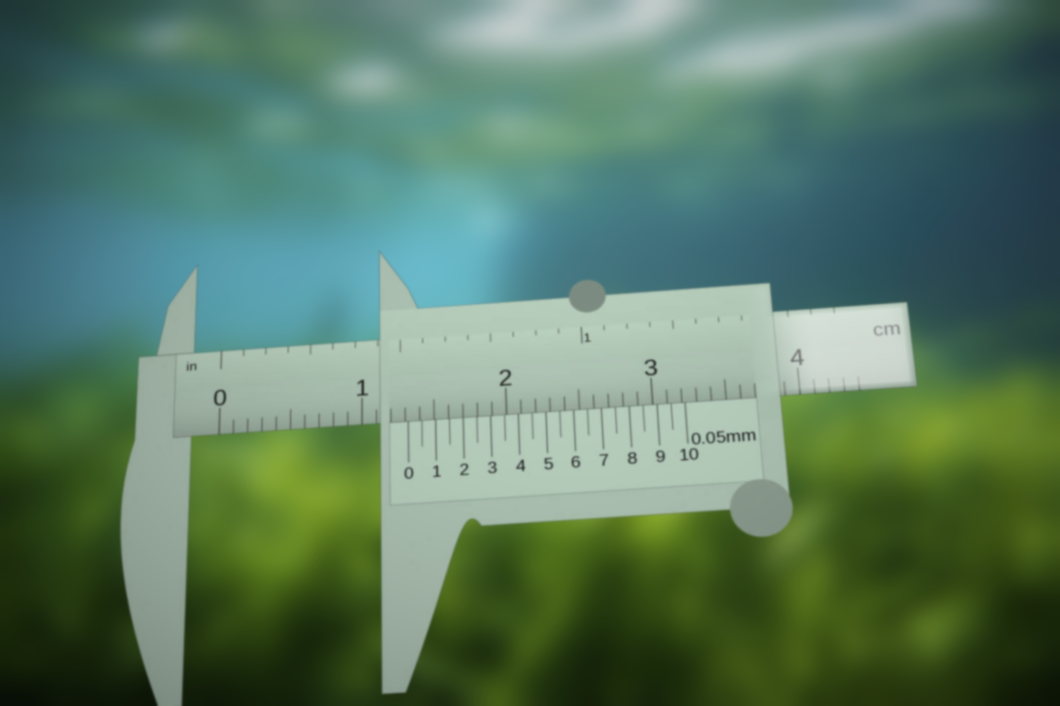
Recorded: 13.2 (mm)
